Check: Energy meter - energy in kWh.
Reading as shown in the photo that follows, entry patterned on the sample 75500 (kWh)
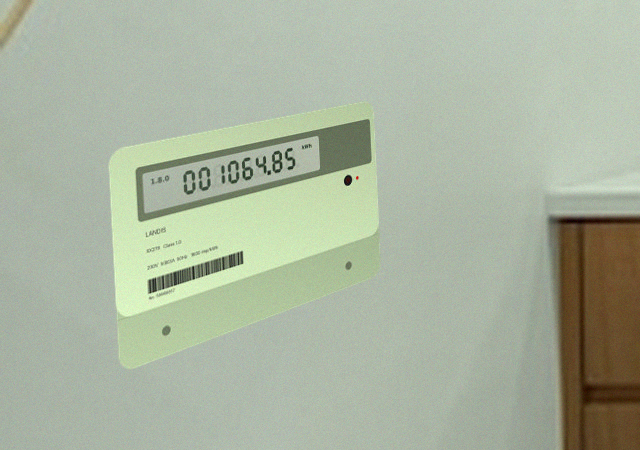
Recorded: 1064.85 (kWh)
